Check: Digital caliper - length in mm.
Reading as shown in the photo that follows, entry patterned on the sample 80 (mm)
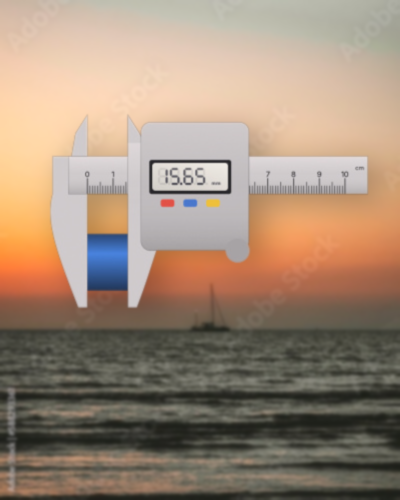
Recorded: 15.65 (mm)
